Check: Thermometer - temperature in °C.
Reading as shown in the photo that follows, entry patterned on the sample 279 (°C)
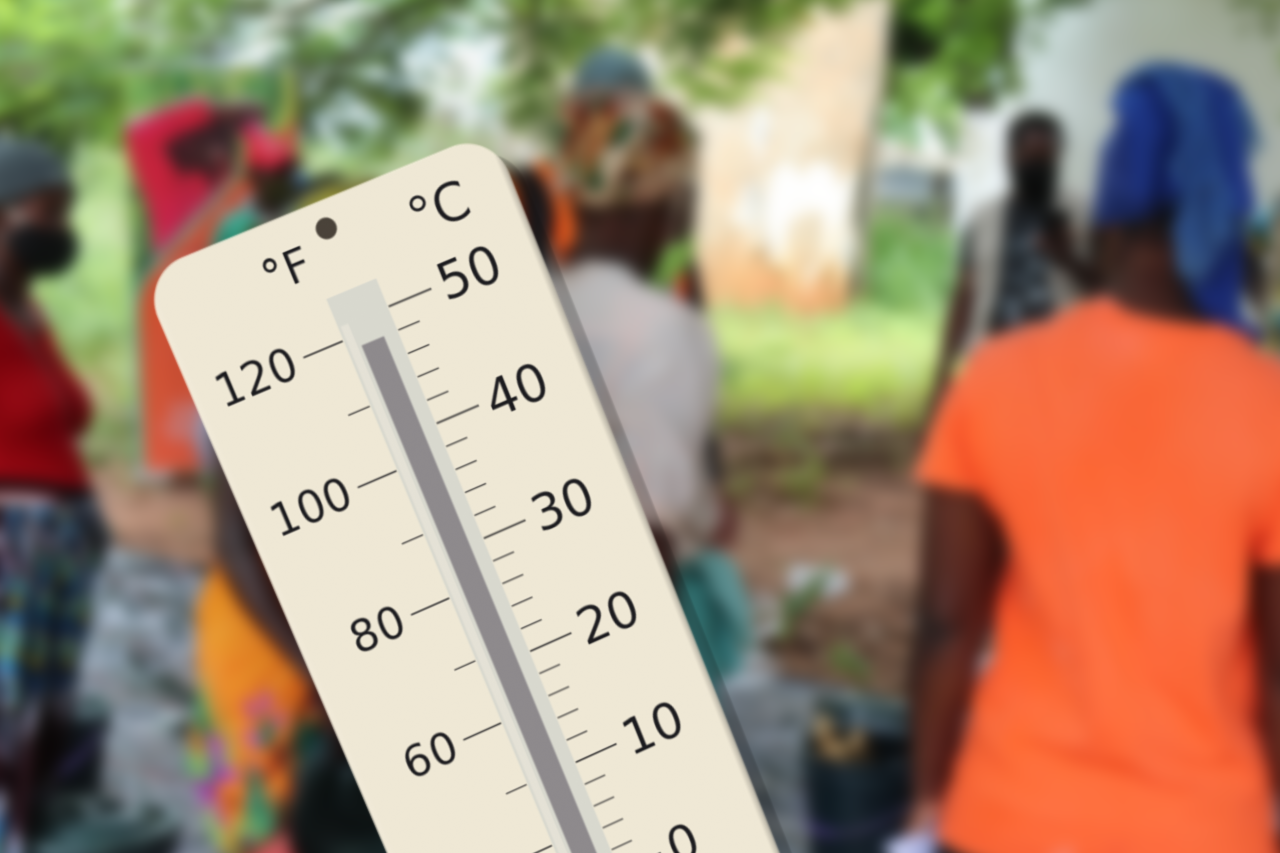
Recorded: 48 (°C)
